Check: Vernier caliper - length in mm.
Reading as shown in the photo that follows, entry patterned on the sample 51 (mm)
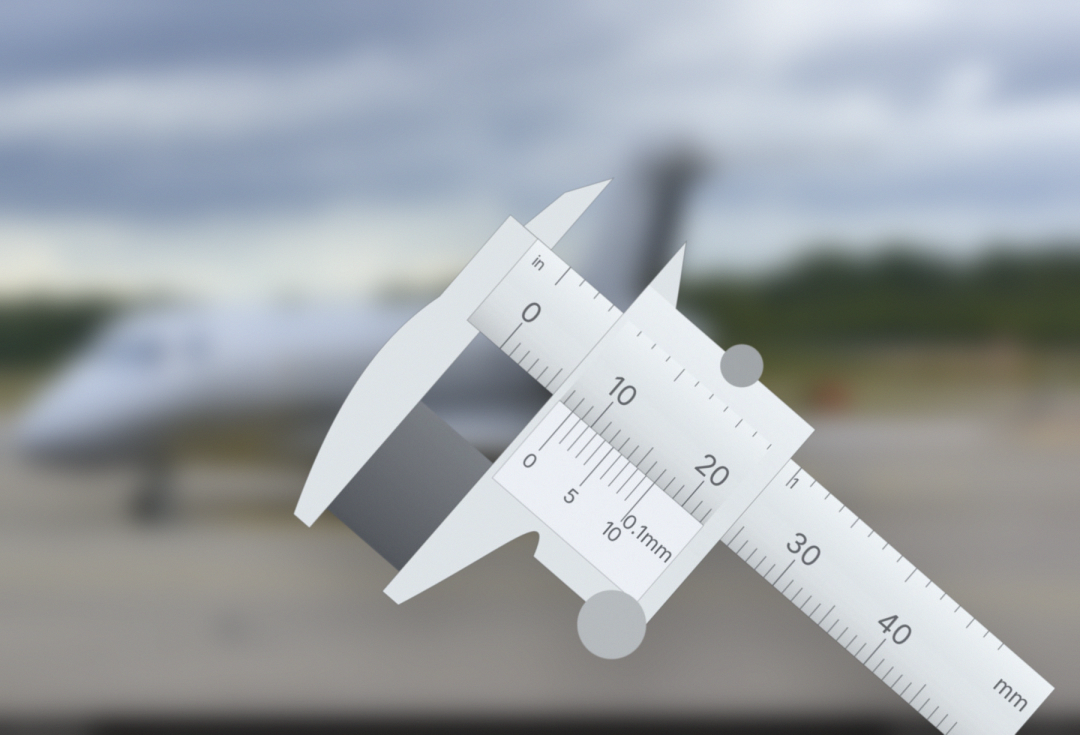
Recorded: 8.0 (mm)
